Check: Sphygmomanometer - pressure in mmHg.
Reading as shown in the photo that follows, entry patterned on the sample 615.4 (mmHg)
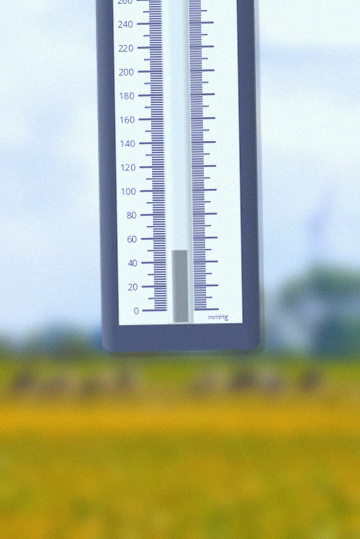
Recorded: 50 (mmHg)
